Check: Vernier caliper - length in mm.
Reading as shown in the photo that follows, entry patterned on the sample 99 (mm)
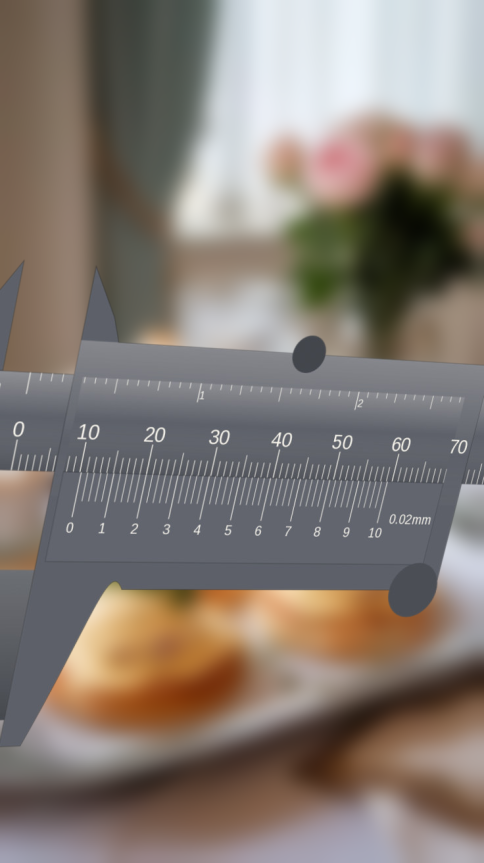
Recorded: 10.2 (mm)
